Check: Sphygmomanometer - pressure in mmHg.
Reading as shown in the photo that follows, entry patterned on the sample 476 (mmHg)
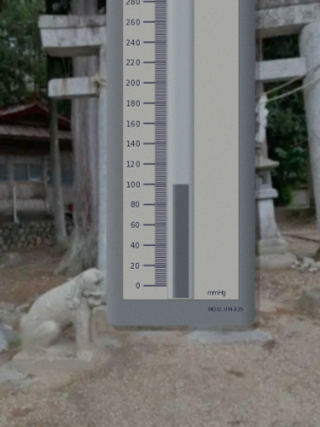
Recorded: 100 (mmHg)
